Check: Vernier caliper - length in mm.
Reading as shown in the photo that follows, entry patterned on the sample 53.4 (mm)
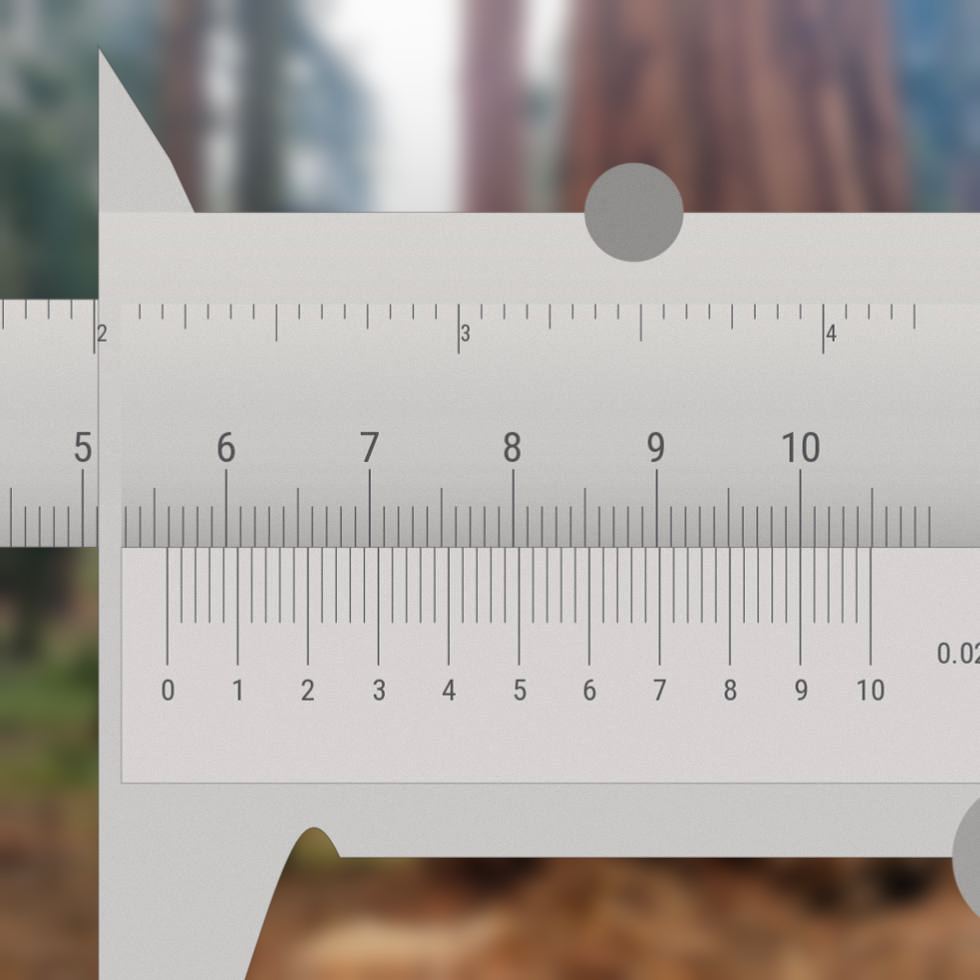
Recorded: 55.9 (mm)
